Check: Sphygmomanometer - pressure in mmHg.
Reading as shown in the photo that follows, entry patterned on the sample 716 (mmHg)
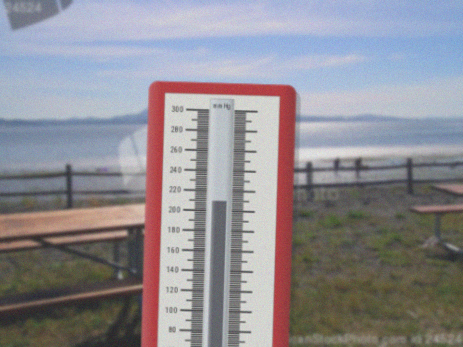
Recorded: 210 (mmHg)
